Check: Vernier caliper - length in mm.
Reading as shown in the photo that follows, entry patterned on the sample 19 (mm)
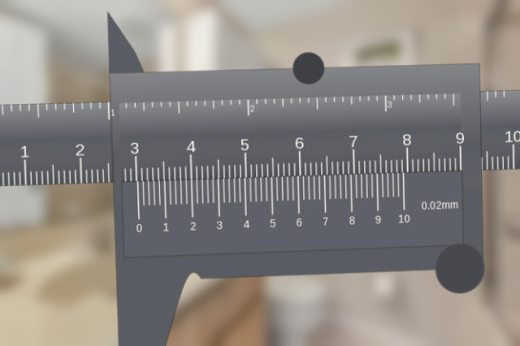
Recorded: 30.2 (mm)
